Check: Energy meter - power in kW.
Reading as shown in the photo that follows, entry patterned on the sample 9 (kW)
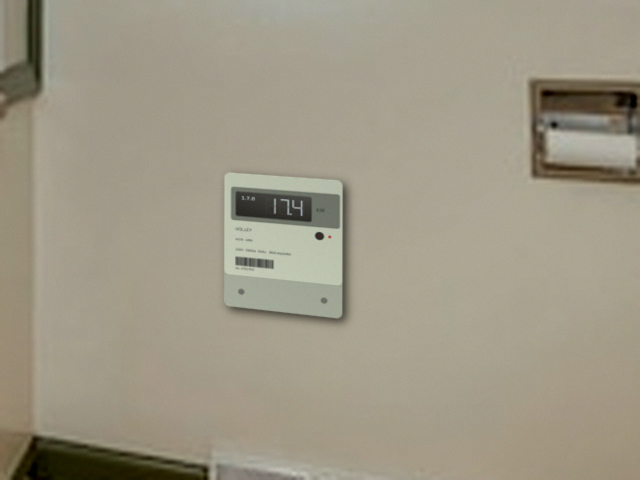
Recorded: 17.4 (kW)
